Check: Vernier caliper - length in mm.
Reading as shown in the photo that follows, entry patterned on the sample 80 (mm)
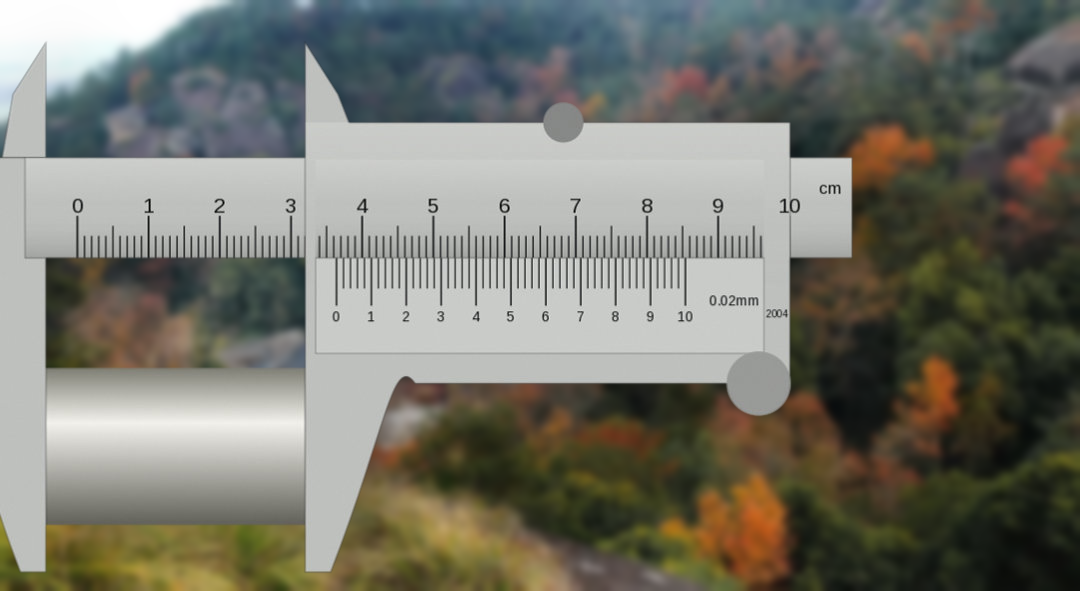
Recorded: 36.4 (mm)
